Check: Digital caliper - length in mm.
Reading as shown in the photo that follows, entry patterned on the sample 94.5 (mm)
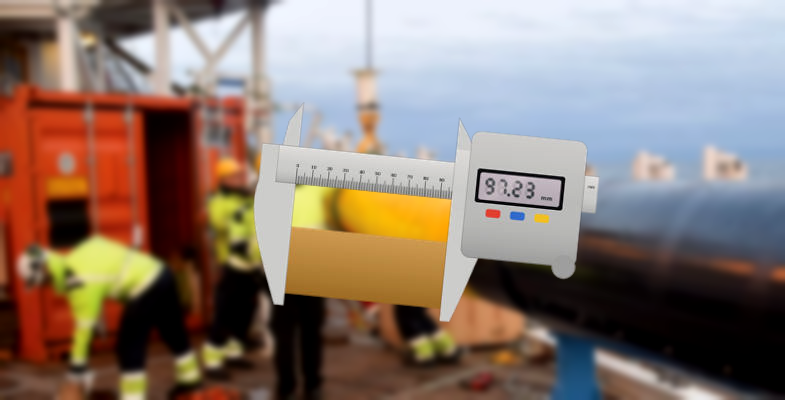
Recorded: 97.23 (mm)
